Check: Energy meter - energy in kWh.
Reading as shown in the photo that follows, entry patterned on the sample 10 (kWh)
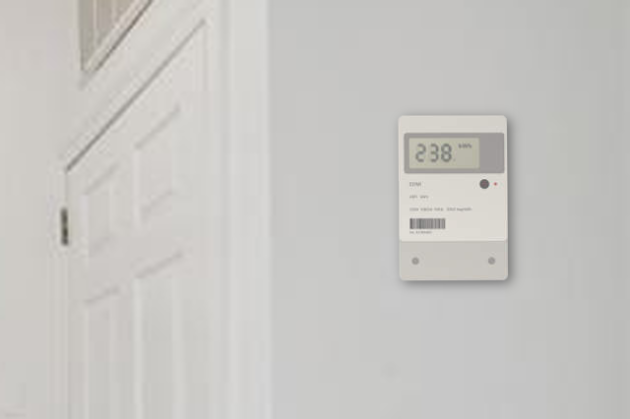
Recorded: 238 (kWh)
